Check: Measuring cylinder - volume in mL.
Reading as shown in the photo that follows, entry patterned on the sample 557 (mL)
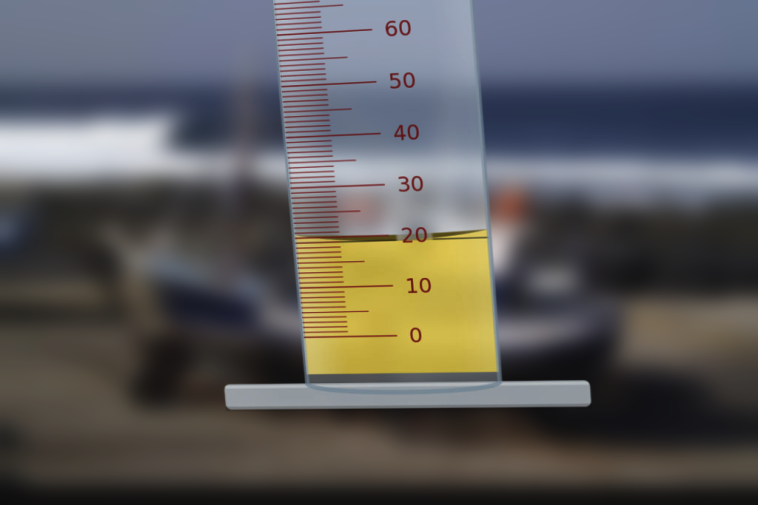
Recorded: 19 (mL)
